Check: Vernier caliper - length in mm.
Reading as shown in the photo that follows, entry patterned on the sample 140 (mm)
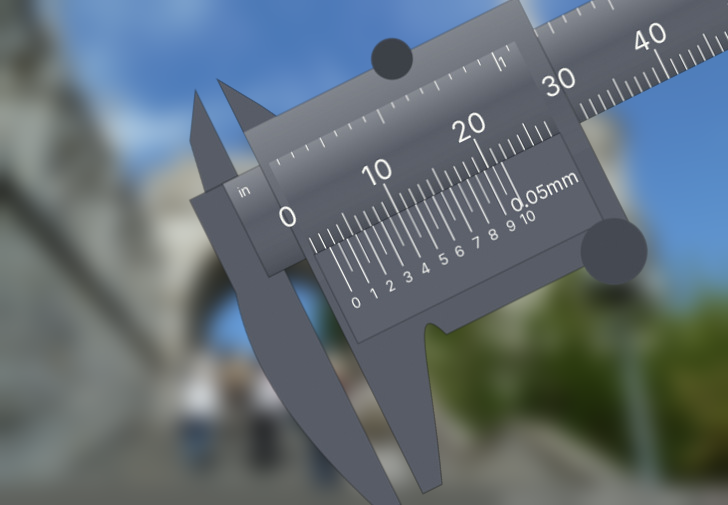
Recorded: 2.4 (mm)
